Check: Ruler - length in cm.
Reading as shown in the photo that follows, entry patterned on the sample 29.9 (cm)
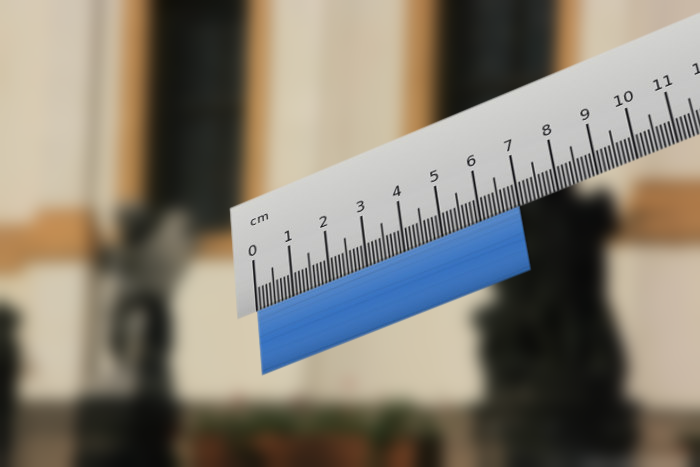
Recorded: 7 (cm)
